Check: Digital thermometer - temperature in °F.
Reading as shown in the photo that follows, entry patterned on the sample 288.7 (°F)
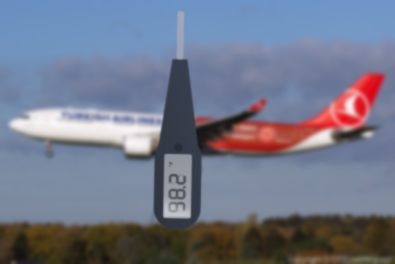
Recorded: 98.2 (°F)
